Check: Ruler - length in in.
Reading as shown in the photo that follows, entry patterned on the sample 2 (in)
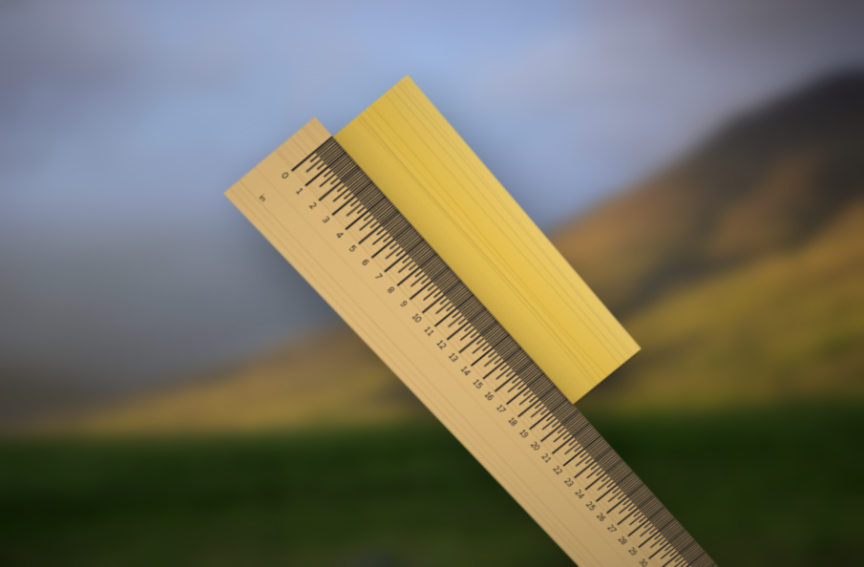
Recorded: 19.5 (in)
